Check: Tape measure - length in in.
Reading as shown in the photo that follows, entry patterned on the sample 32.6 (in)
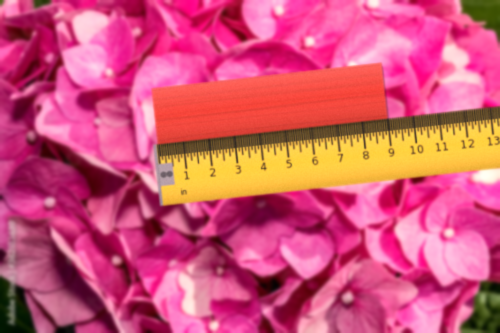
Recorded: 9 (in)
